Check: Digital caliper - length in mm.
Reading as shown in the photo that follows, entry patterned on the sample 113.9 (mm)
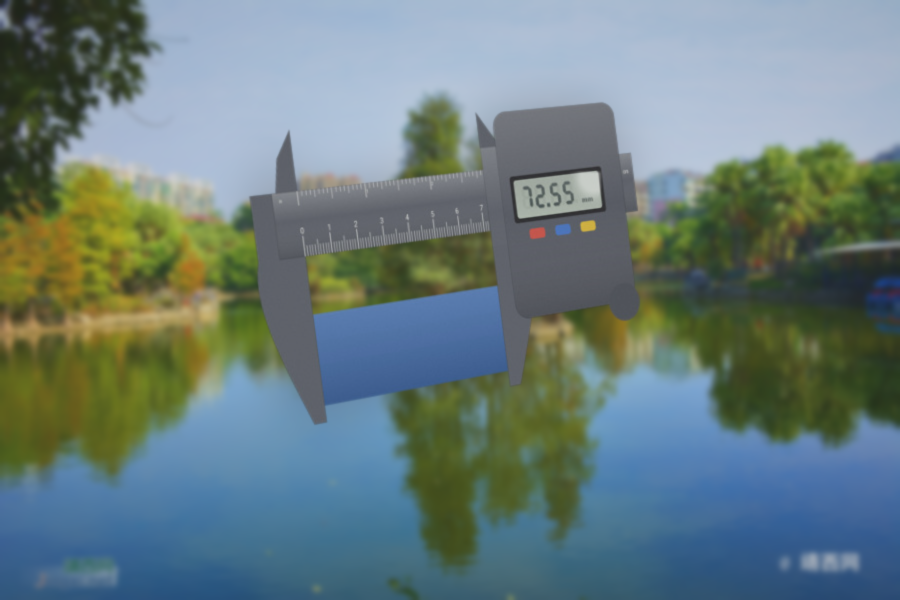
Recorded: 72.55 (mm)
